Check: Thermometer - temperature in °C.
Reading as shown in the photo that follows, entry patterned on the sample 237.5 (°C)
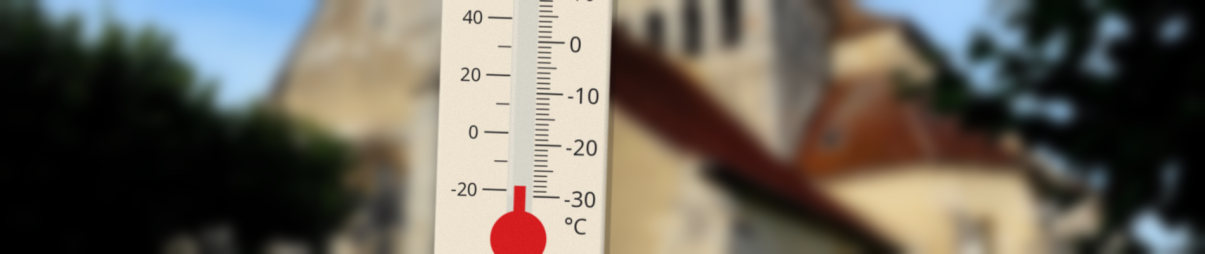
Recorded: -28 (°C)
